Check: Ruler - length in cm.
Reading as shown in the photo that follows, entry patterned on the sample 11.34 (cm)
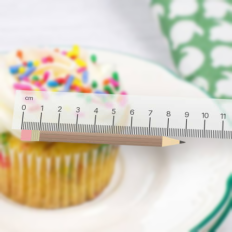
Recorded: 9 (cm)
